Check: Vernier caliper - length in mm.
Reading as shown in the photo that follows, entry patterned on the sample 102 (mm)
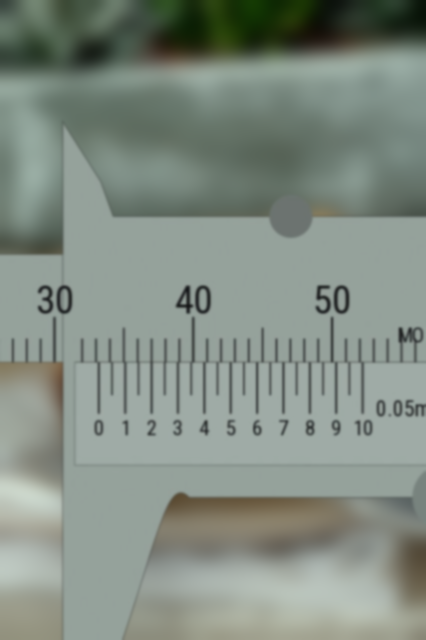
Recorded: 33.2 (mm)
